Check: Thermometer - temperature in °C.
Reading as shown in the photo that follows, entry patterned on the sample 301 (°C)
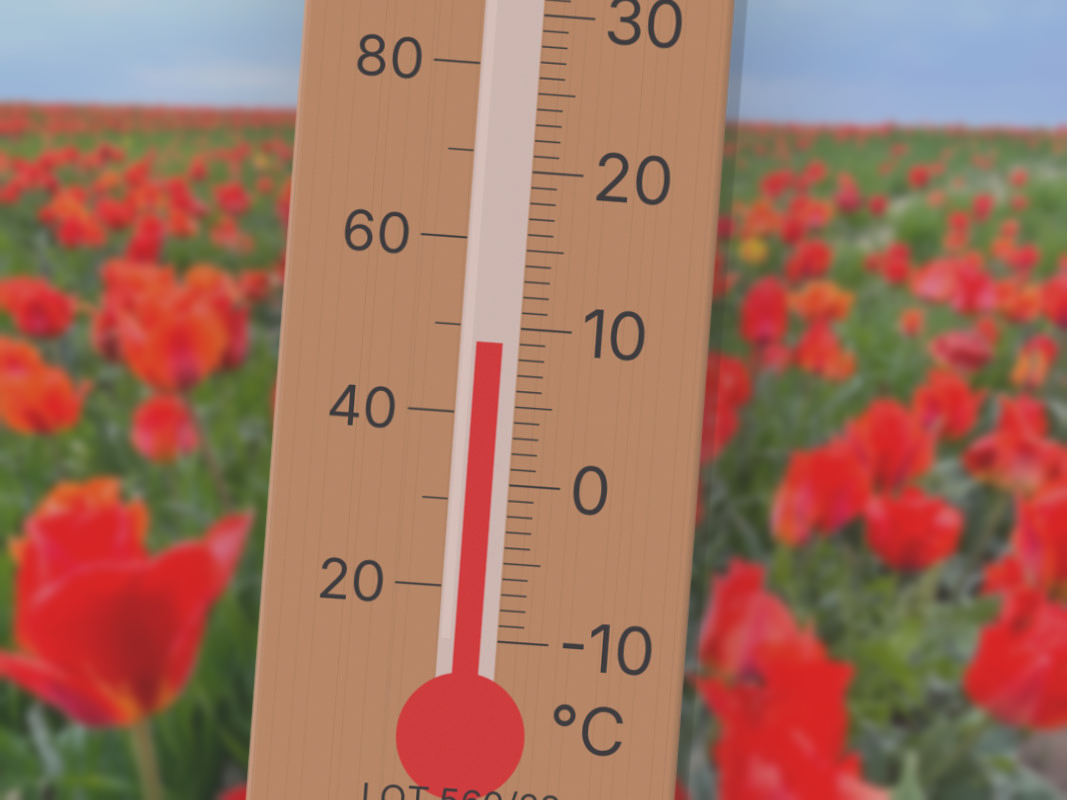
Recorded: 9 (°C)
